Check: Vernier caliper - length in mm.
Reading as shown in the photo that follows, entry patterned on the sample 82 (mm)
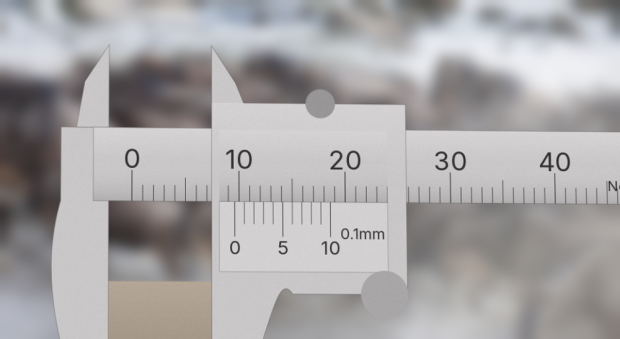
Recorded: 9.6 (mm)
